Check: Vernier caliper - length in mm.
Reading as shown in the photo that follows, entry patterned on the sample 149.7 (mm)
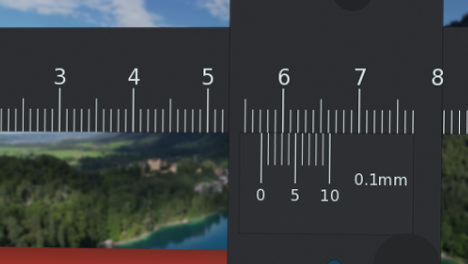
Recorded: 57.2 (mm)
